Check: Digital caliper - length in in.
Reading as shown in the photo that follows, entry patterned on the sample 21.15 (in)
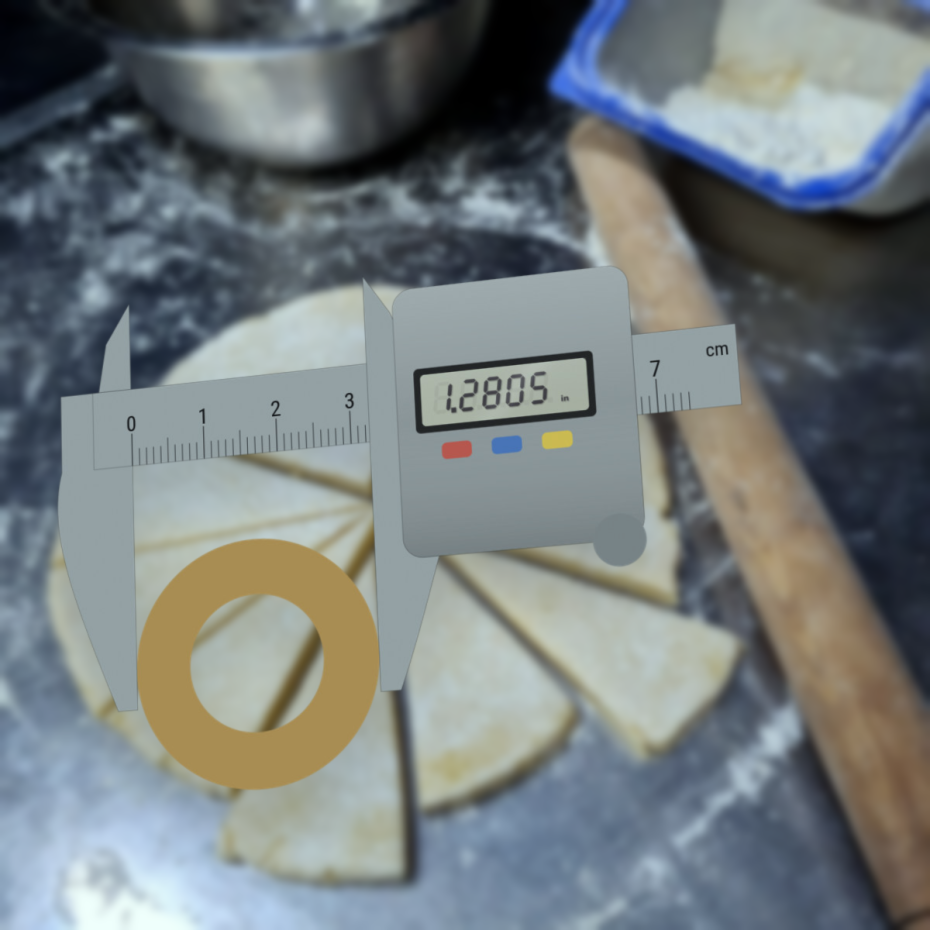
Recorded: 1.2805 (in)
